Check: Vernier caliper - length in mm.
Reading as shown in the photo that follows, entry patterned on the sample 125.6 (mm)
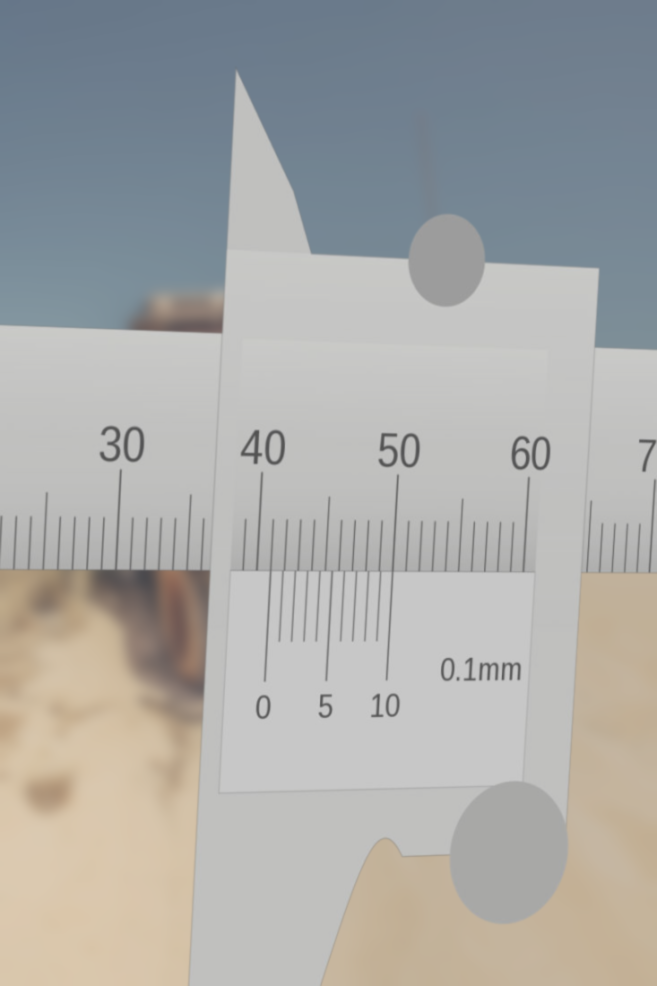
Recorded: 41.0 (mm)
